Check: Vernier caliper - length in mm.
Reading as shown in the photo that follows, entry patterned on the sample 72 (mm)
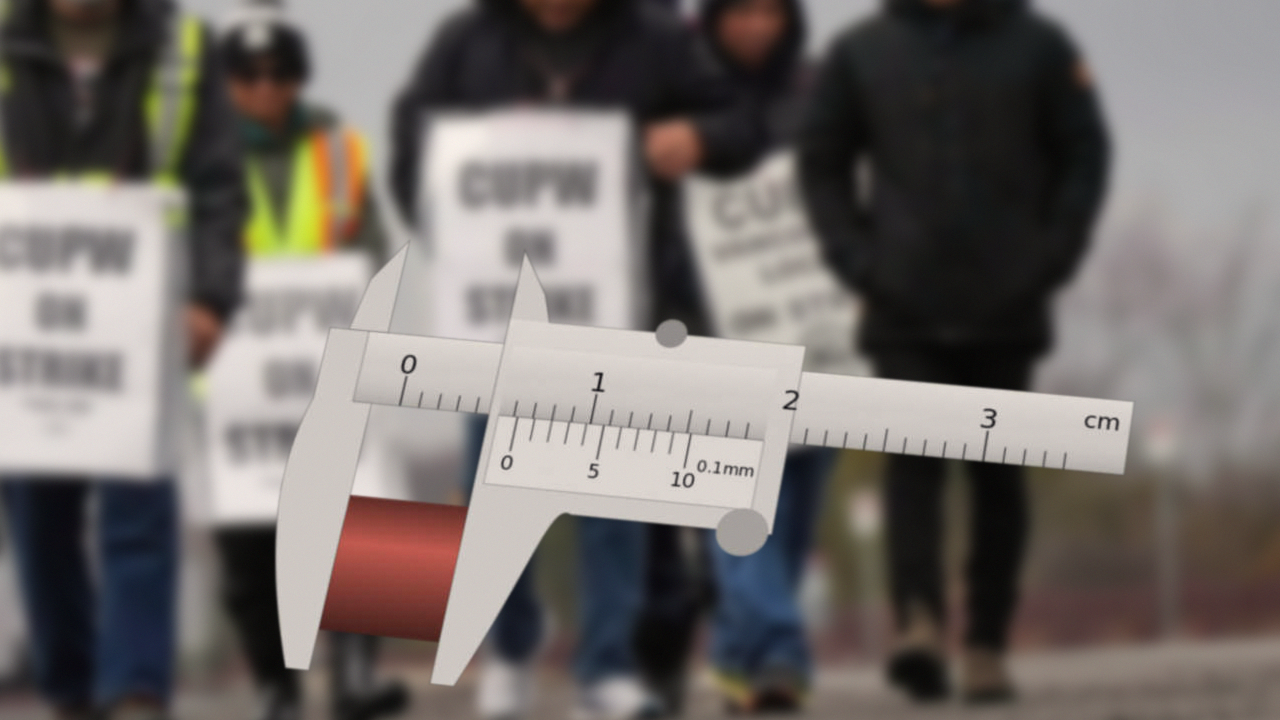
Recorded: 6.2 (mm)
